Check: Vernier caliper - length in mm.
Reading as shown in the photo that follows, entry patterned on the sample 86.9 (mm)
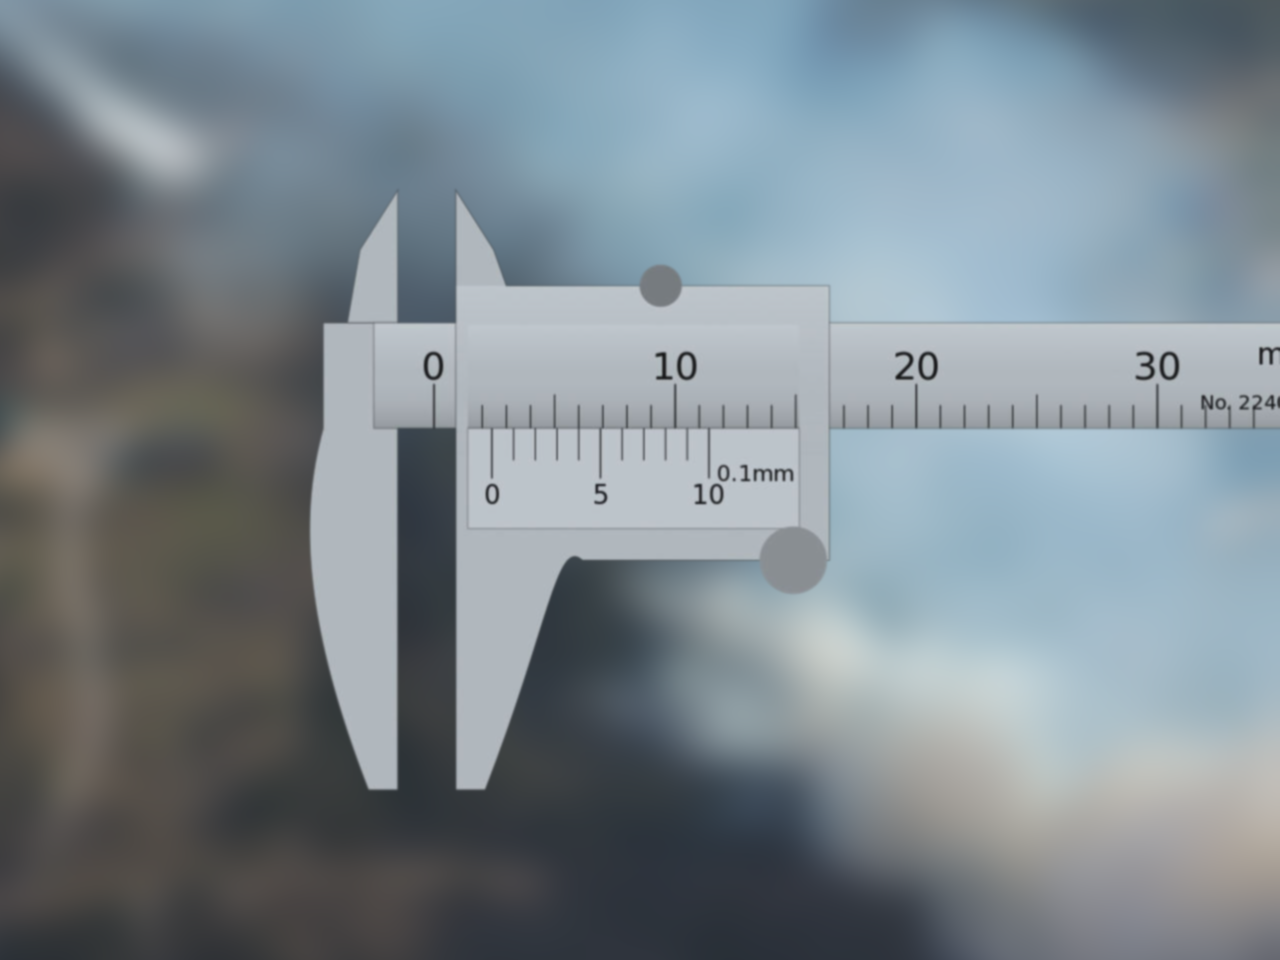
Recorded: 2.4 (mm)
